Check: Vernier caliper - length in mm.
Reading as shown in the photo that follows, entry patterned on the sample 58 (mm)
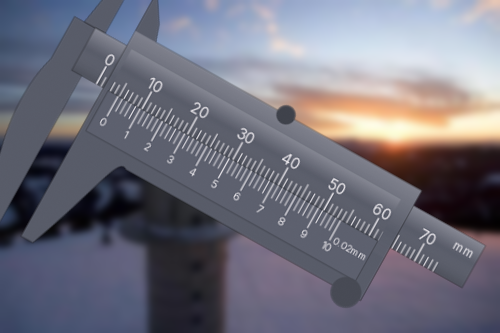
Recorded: 4.8 (mm)
